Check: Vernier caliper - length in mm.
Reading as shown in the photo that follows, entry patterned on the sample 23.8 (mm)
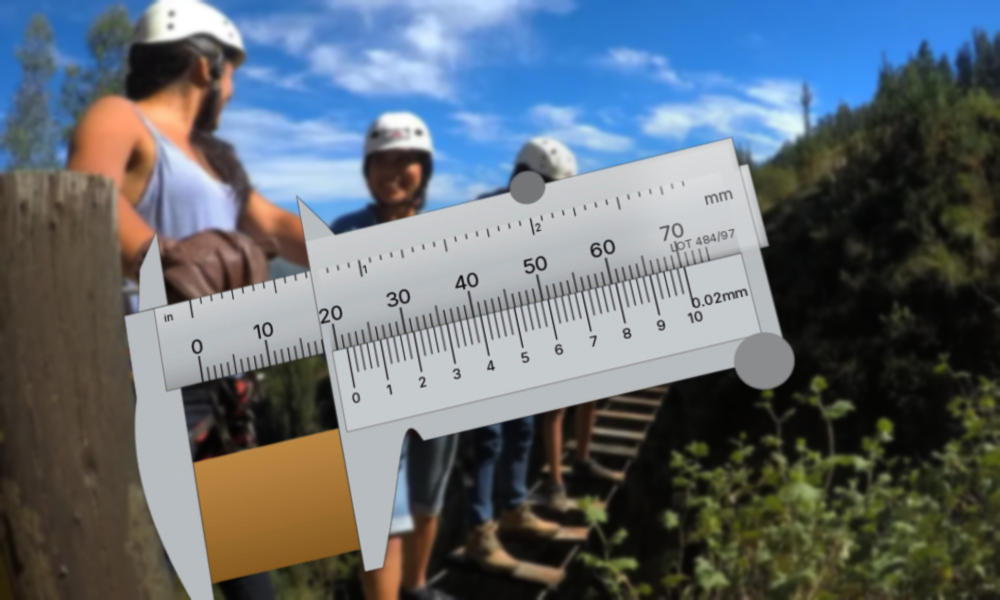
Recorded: 21.4 (mm)
